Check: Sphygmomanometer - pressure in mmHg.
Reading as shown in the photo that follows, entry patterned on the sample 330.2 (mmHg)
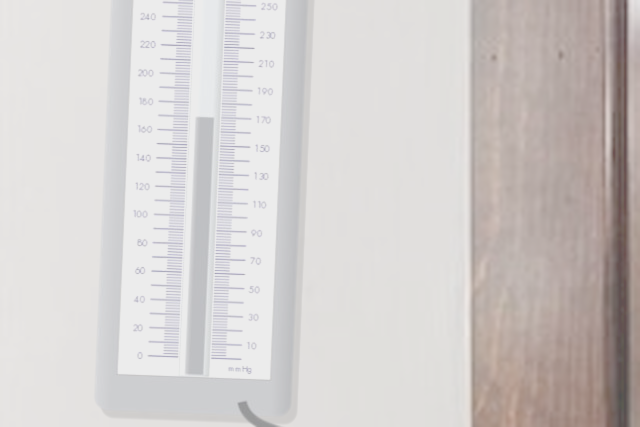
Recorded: 170 (mmHg)
